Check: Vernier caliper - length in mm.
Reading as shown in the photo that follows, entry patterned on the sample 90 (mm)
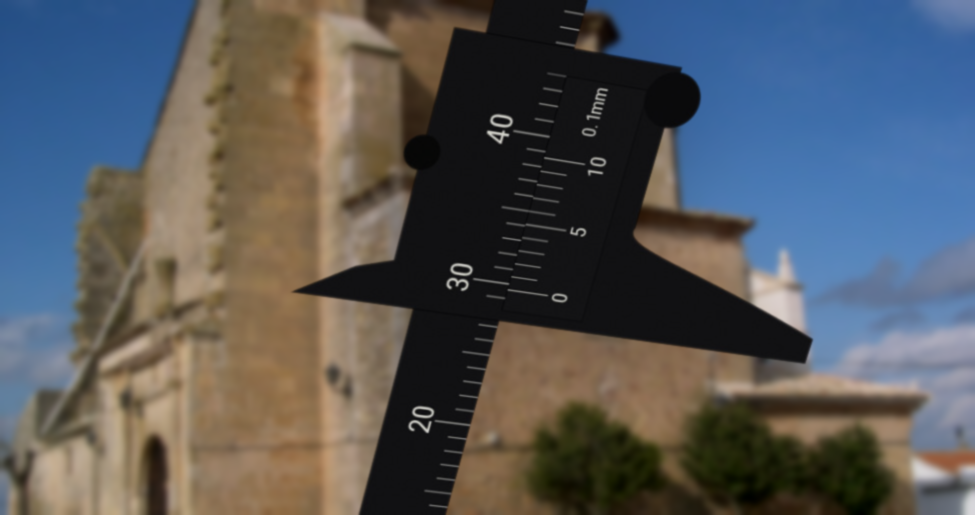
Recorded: 29.6 (mm)
